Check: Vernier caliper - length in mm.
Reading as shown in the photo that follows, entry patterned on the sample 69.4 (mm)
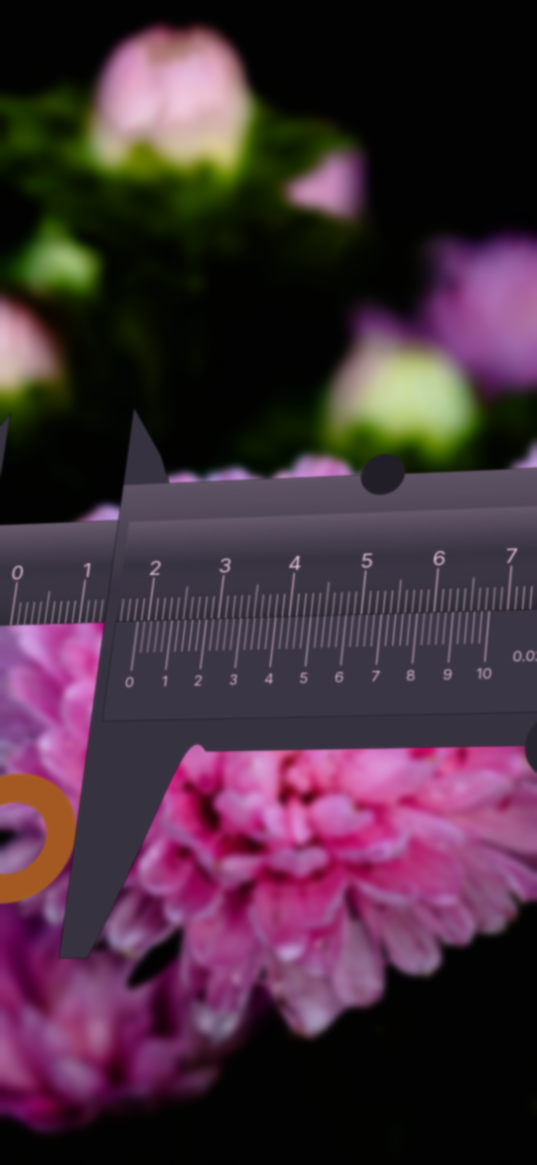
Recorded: 18.5 (mm)
